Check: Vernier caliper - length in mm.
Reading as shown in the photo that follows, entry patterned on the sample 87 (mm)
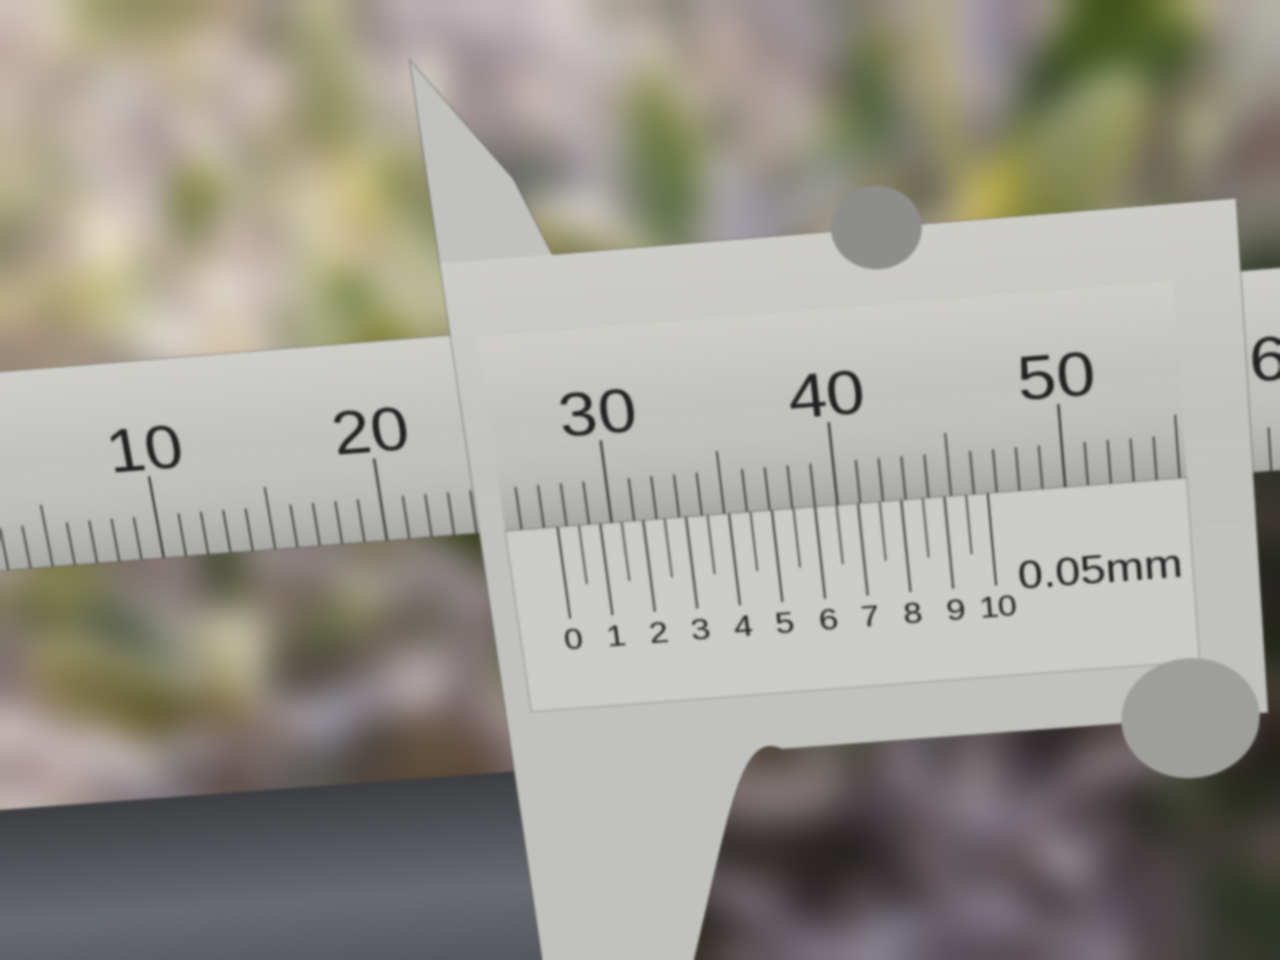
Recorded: 27.6 (mm)
